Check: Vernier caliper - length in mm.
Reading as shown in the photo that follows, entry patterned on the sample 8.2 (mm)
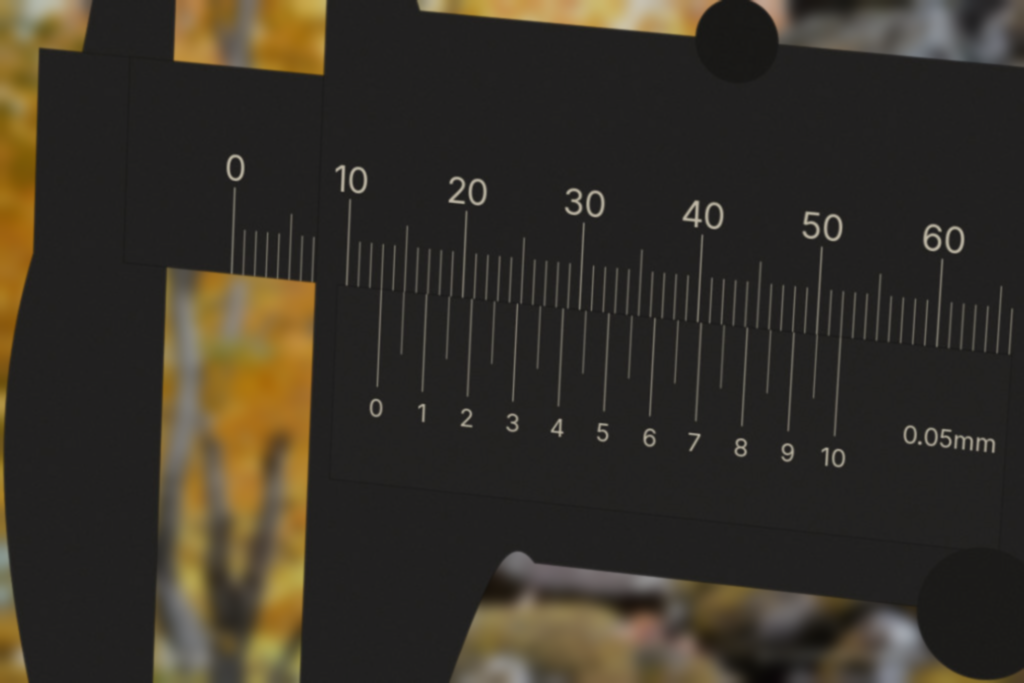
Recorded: 13.0 (mm)
